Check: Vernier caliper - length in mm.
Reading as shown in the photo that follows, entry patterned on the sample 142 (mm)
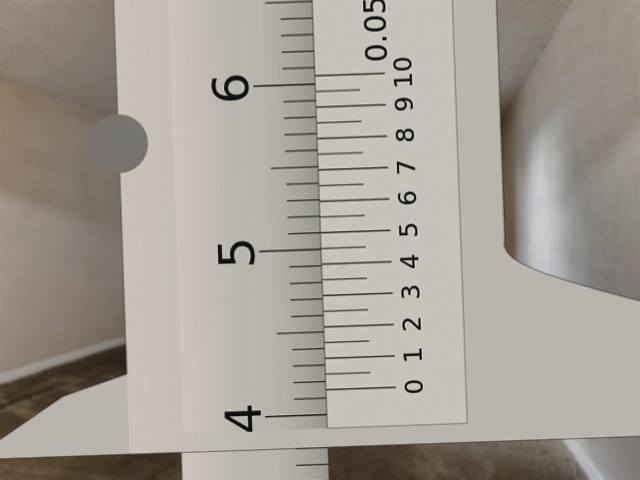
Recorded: 41.5 (mm)
